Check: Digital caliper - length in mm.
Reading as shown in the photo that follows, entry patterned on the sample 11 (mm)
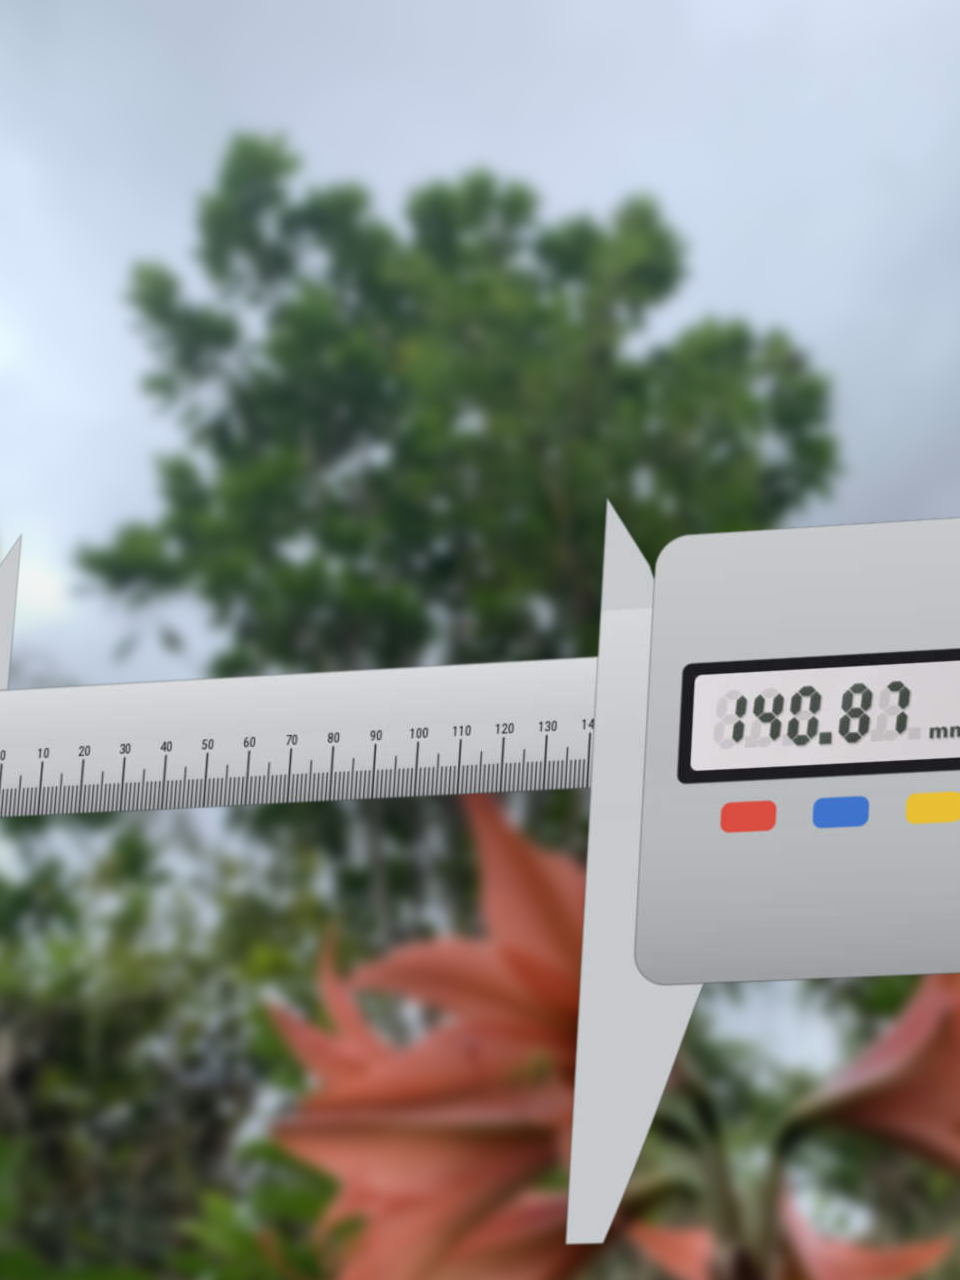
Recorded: 140.87 (mm)
